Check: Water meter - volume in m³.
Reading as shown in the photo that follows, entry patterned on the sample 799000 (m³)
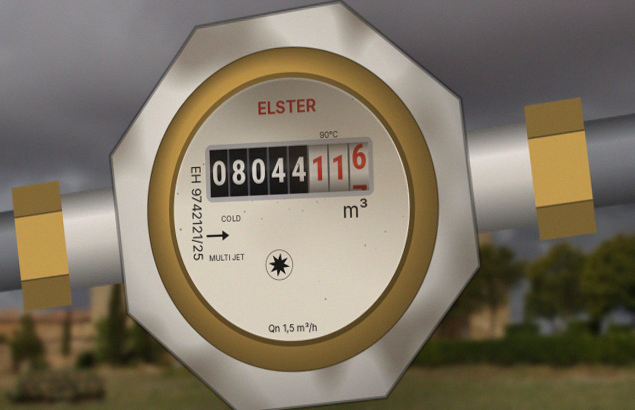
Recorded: 8044.116 (m³)
